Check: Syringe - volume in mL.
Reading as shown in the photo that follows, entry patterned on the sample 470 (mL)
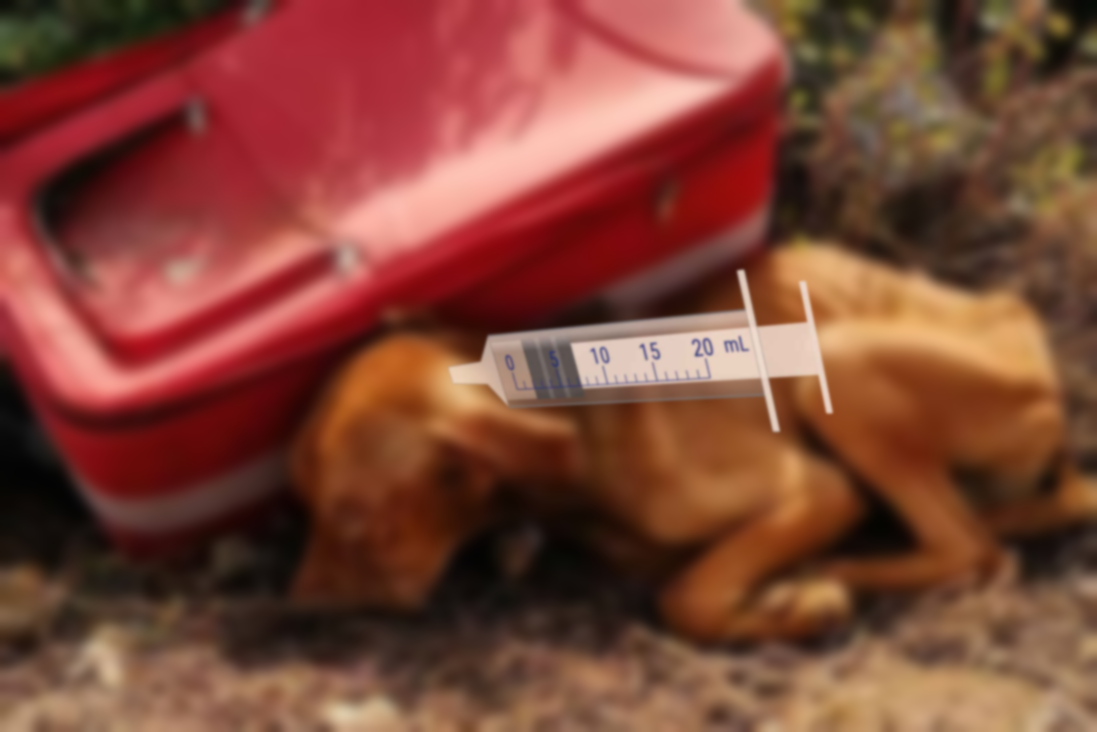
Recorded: 2 (mL)
